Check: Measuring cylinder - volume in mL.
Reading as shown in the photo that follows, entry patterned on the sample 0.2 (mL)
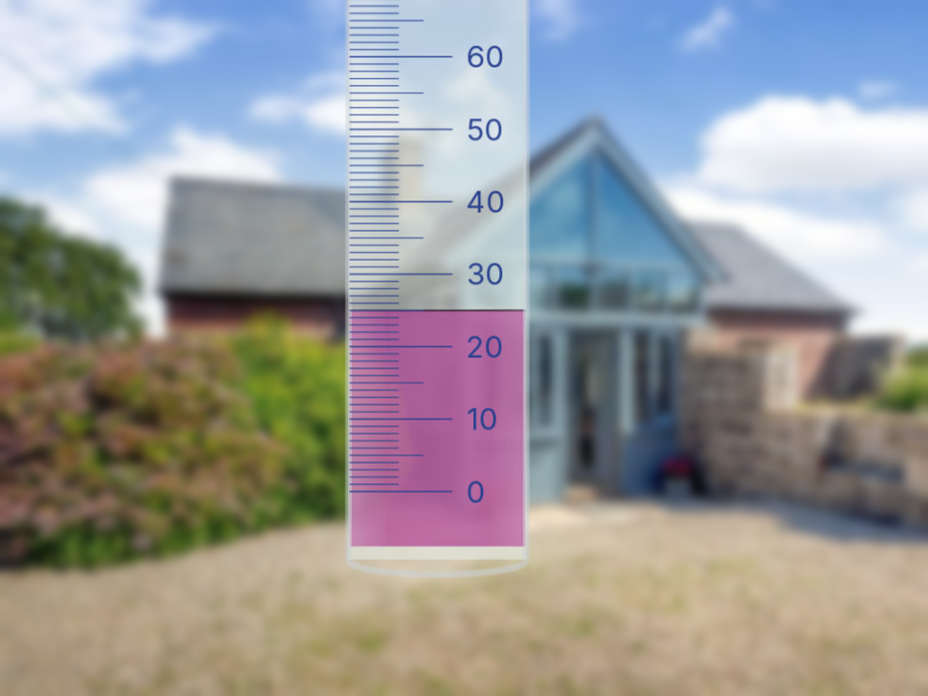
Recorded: 25 (mL)
